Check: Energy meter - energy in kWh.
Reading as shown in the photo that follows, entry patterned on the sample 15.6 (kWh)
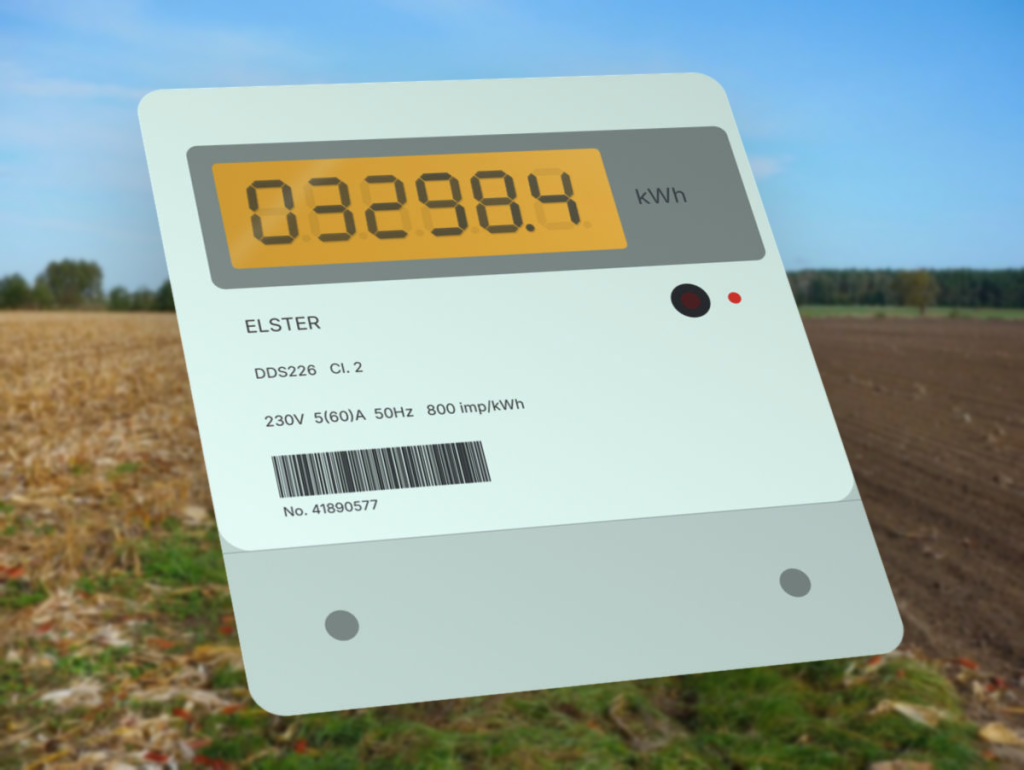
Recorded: 3298.4 (kWh)
